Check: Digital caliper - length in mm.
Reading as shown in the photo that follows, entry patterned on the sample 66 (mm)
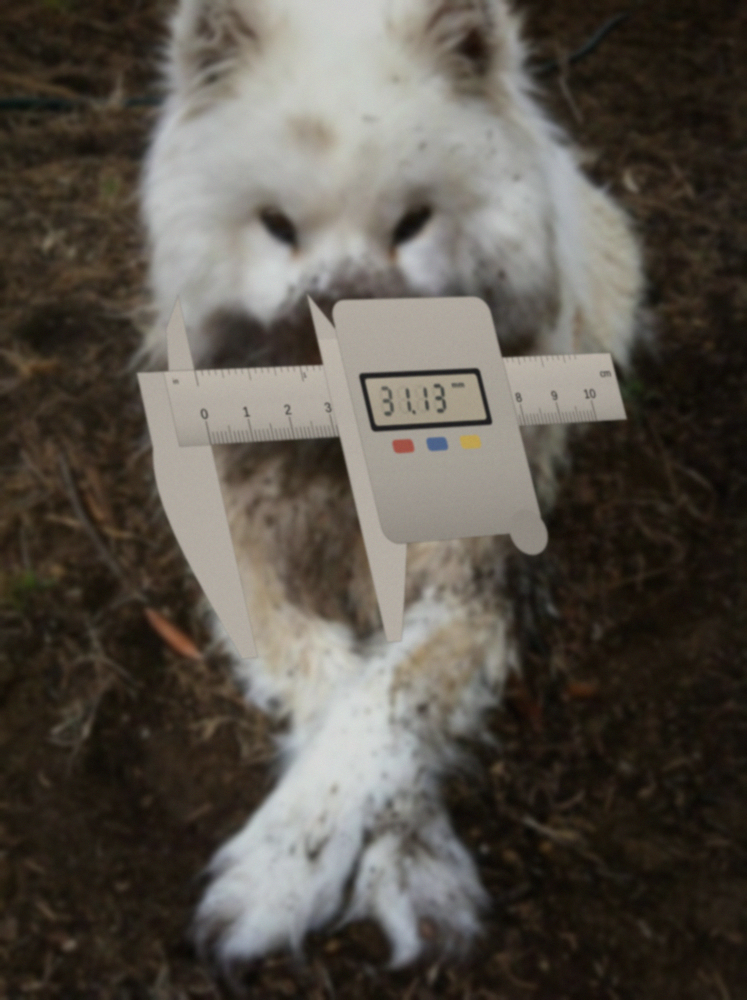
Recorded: 31.13 (mm)
